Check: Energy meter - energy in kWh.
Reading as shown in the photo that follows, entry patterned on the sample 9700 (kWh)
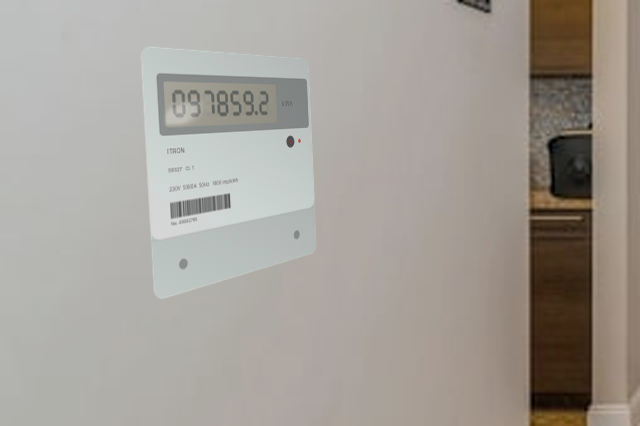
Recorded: 97859.2 (kWh)
